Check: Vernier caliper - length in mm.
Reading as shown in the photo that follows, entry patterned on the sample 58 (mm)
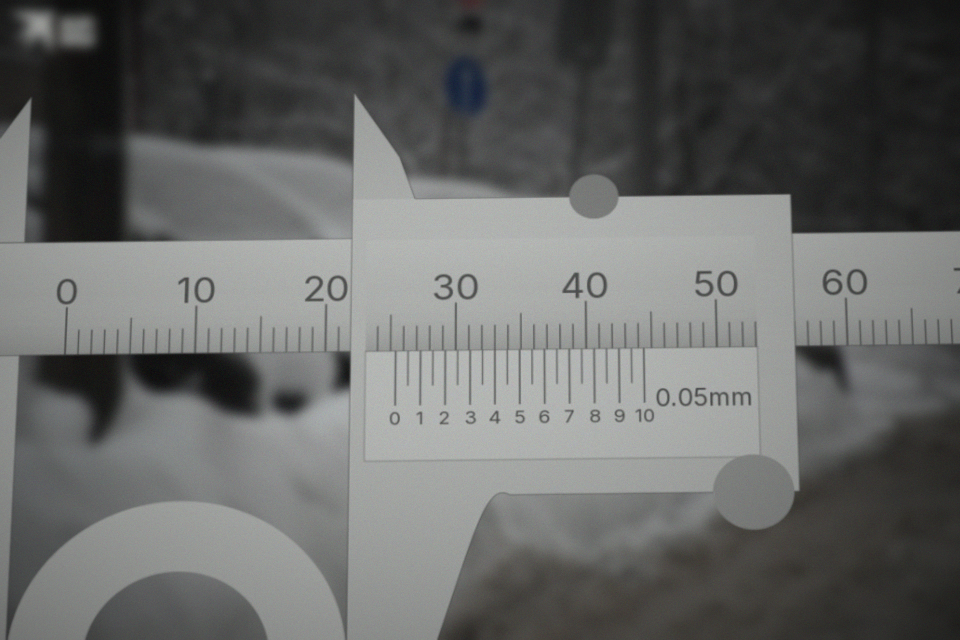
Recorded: 25.4 (mm)
